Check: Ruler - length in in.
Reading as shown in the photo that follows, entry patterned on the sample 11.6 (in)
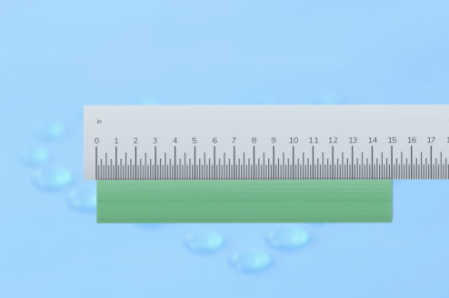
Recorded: 15 (in)
